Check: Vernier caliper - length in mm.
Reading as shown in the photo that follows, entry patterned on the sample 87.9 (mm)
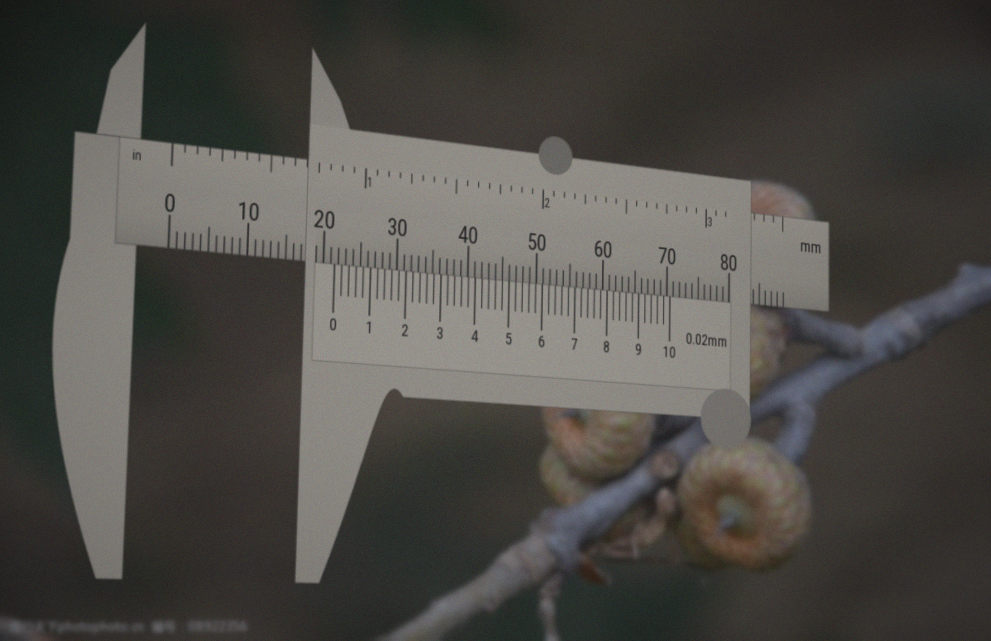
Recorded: 21.5 (mm)
